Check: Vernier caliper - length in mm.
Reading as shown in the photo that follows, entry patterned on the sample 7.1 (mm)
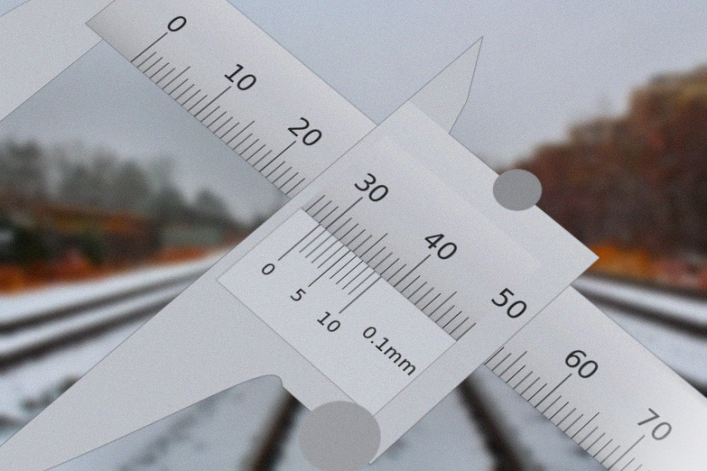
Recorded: 29.2 (mm)
